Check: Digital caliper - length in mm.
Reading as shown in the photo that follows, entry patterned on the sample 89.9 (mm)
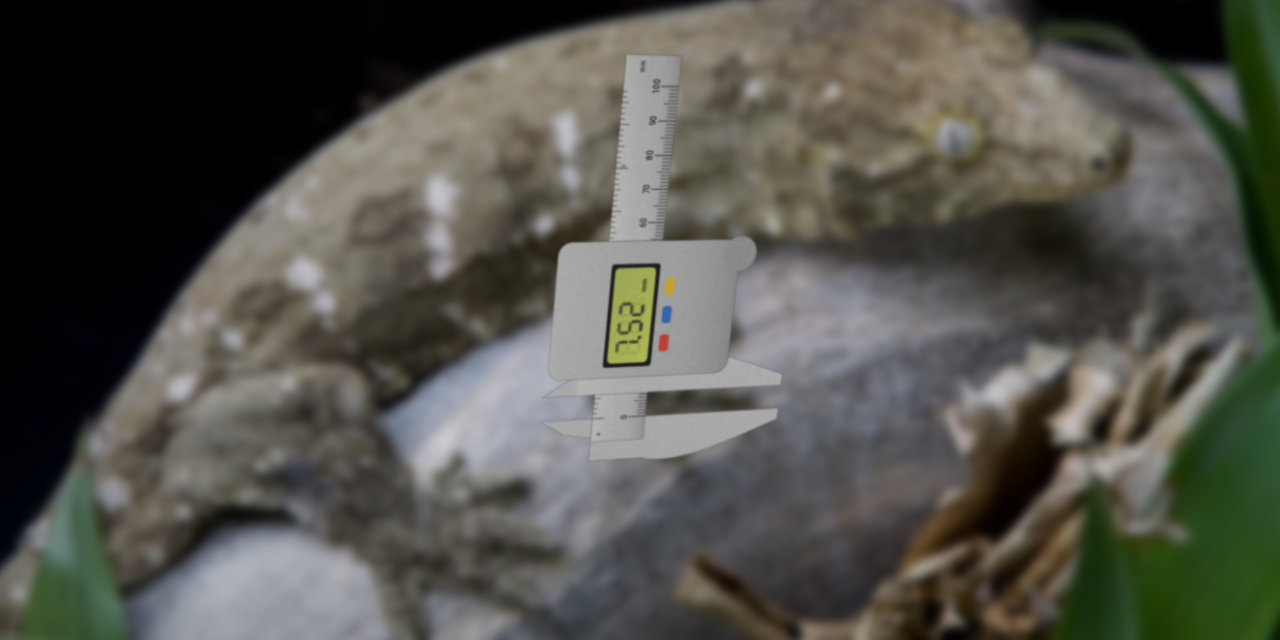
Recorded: 7.52 (mm)
